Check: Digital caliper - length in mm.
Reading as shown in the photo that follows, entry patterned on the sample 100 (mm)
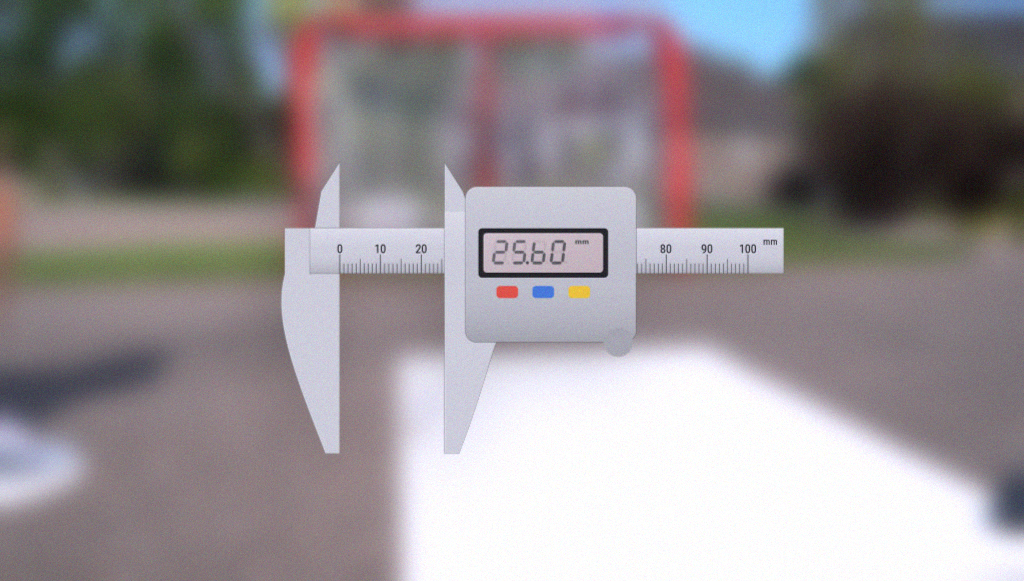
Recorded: 25.60 (mm)
